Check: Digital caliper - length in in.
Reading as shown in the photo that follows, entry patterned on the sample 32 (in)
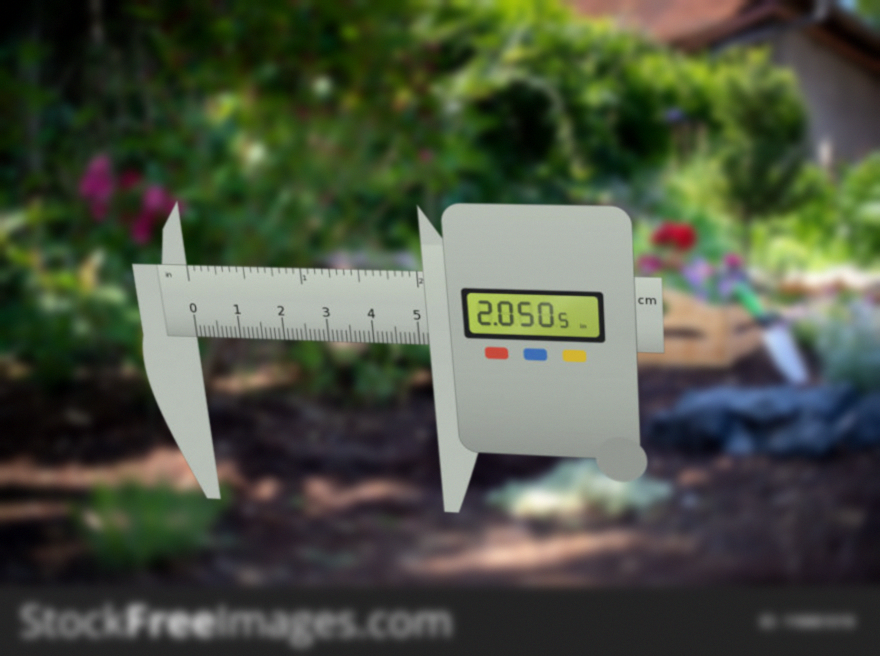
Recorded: 2.0505 (in)
